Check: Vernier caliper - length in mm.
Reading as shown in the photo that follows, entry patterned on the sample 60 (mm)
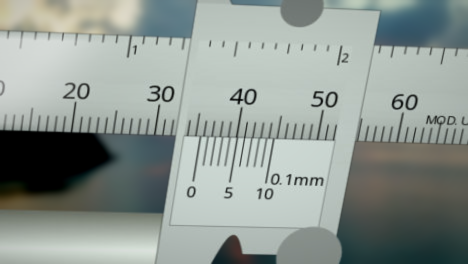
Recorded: 35.6 (mm)
